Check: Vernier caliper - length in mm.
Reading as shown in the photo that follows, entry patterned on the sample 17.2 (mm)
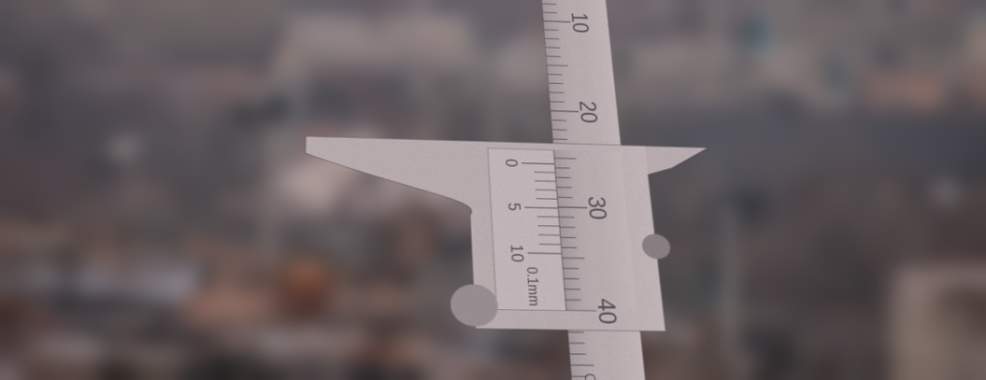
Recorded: 25.6 (mm)
